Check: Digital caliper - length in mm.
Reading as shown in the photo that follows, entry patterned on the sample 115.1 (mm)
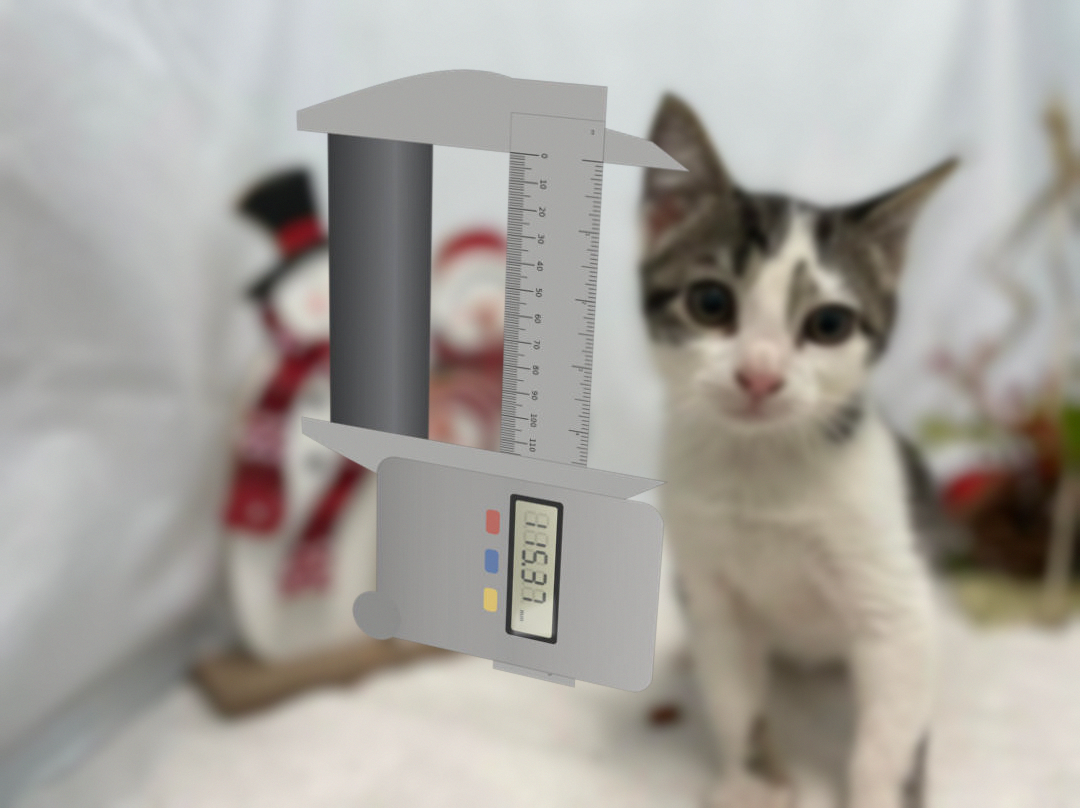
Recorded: 115.37 (mm)
